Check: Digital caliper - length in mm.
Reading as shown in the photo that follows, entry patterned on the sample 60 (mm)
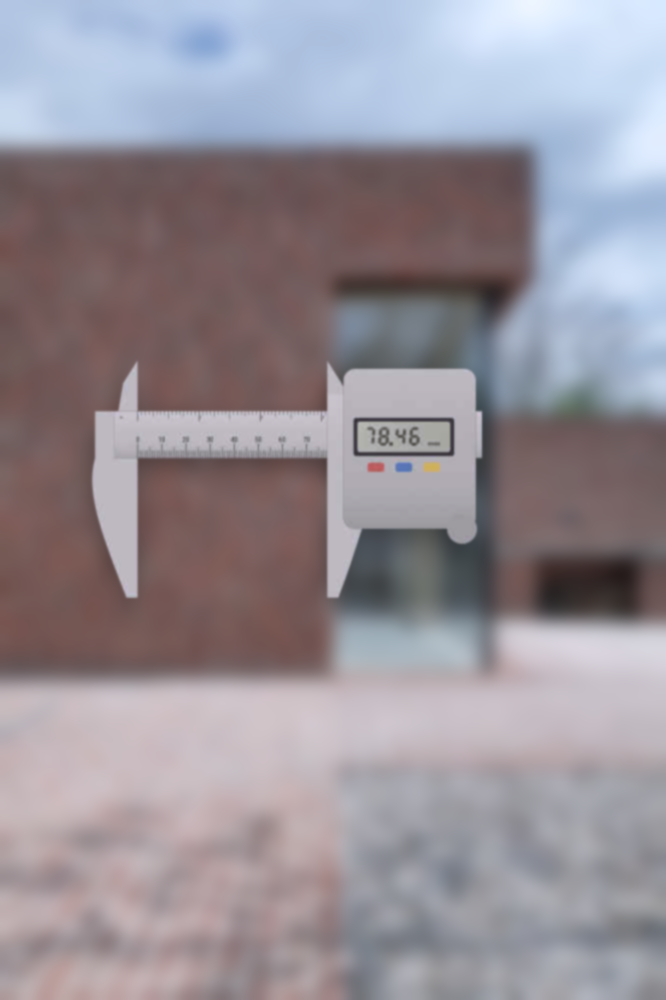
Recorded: 78.46 (mm)
